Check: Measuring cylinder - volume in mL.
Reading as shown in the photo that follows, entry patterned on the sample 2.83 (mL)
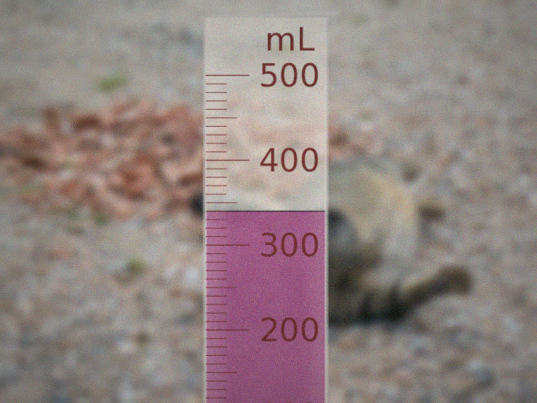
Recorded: 340 (mL)
